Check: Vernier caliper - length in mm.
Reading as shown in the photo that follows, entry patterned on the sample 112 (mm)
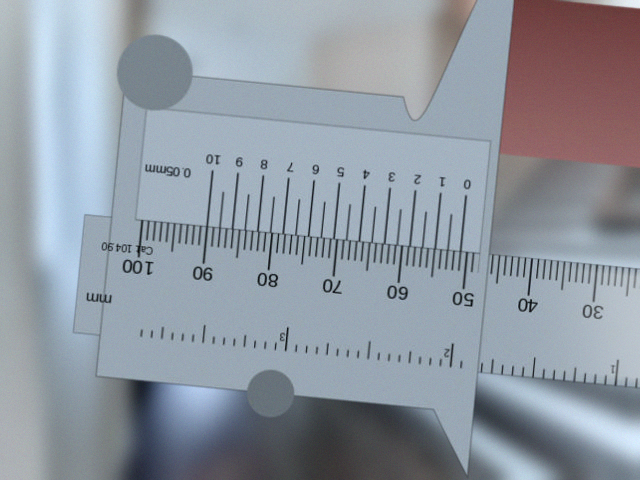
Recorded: 51.0 (mm)
